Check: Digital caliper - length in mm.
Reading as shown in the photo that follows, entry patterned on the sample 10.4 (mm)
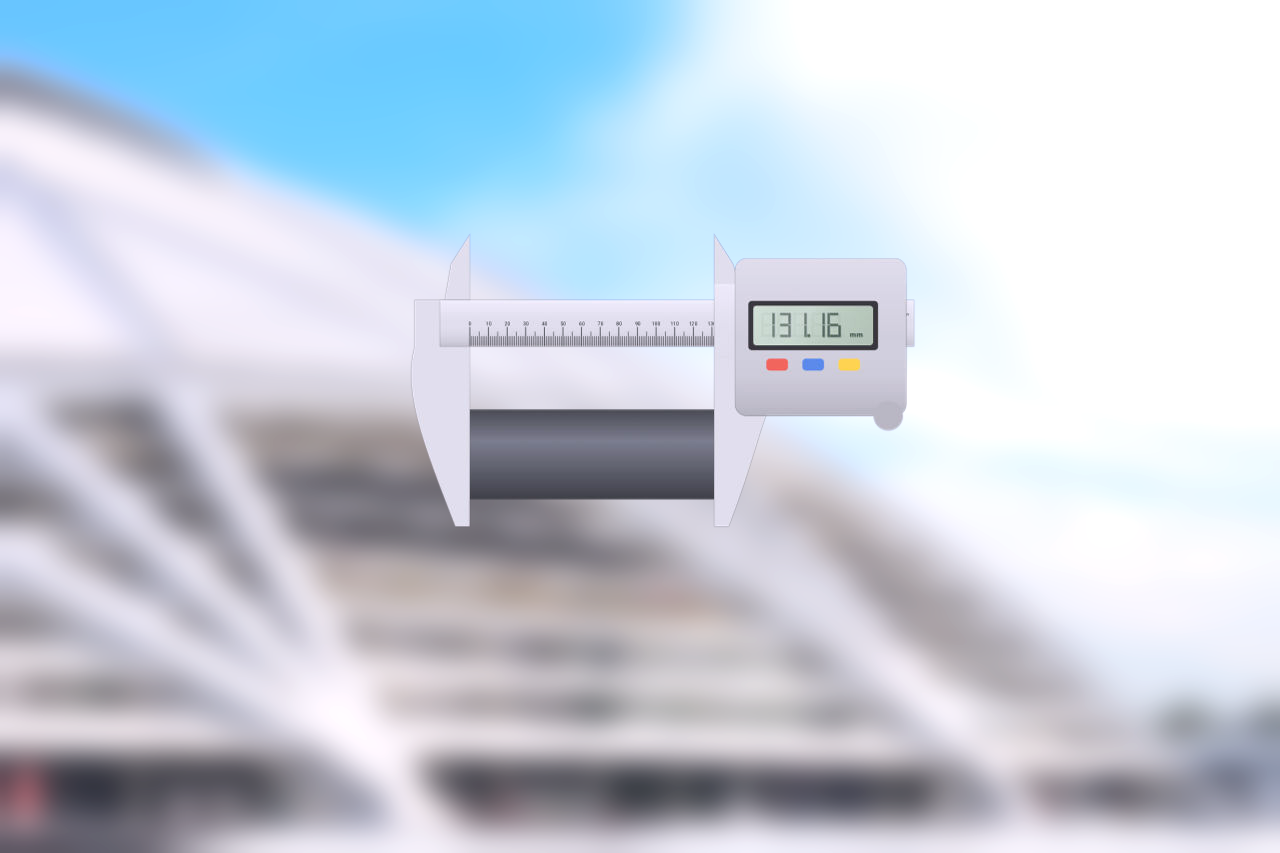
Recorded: 131.16 (mm)
